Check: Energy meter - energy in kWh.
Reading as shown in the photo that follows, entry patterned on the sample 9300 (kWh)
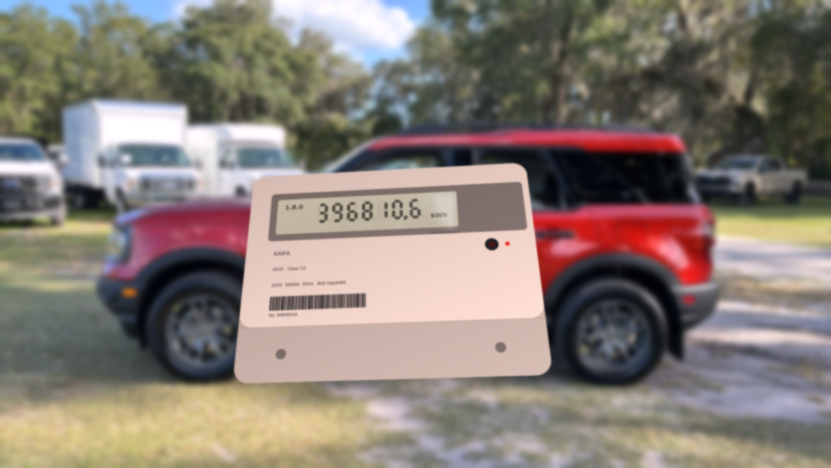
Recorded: 396810.6 (kWh)
